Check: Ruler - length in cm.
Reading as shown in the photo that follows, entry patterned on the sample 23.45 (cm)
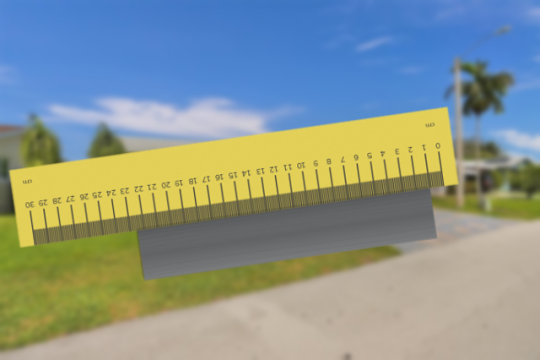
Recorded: 21.5 (cm)
